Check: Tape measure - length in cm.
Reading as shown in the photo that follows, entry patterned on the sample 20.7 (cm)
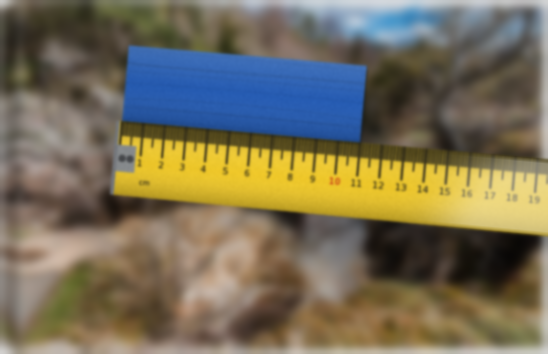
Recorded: 11 (cm)
